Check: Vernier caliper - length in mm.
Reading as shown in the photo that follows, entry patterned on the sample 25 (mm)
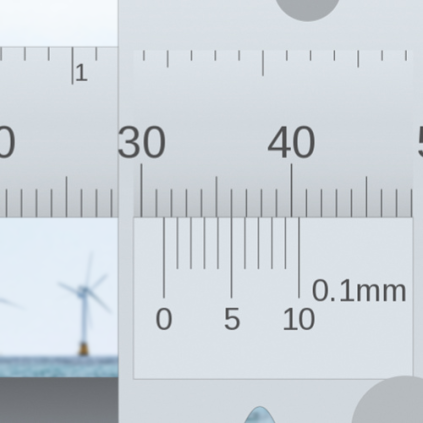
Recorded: 31.5 (mm)
